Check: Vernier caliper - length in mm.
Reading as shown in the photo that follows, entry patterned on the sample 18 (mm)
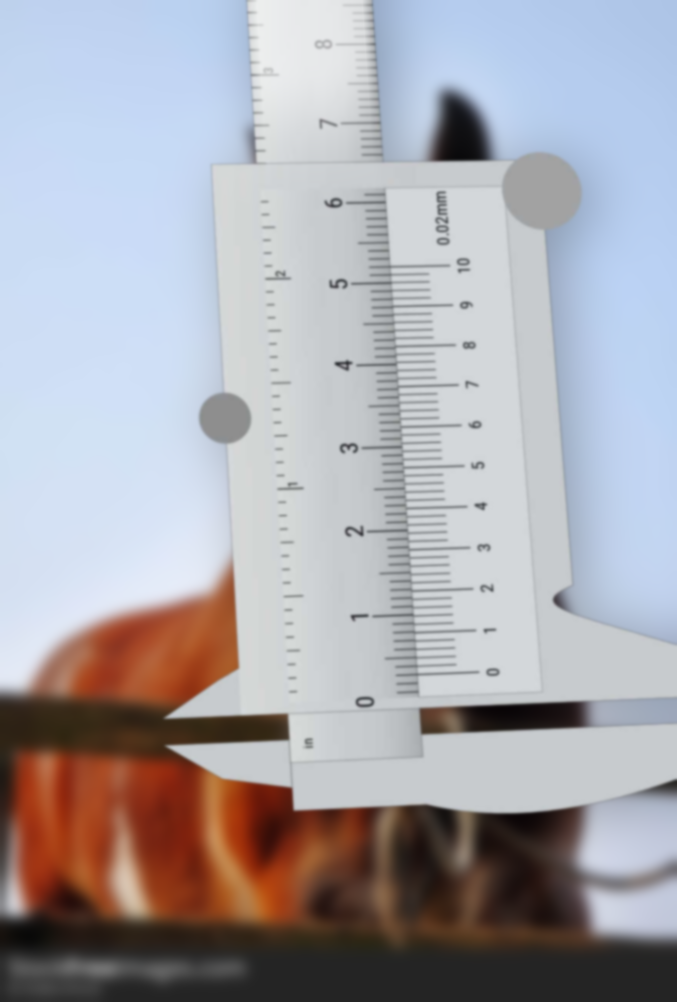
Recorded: 3.0 (mm)
